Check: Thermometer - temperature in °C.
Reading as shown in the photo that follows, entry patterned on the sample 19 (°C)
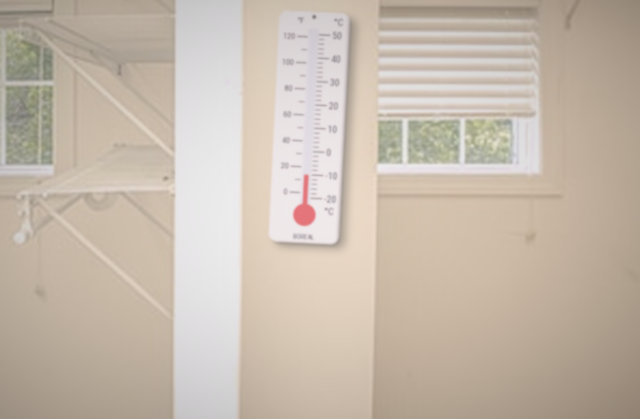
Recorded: -10 (°C)
